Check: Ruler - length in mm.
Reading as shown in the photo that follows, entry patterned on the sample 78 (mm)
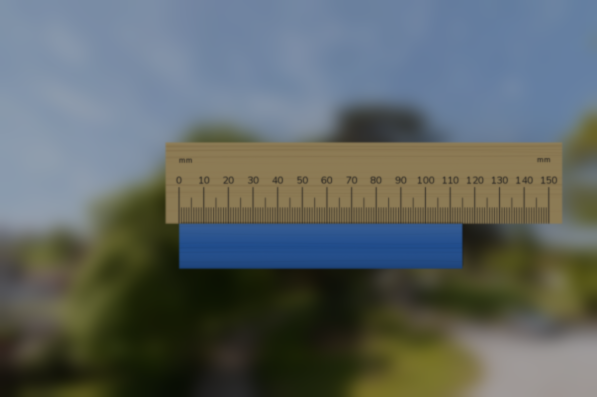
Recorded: 115 (mm)
